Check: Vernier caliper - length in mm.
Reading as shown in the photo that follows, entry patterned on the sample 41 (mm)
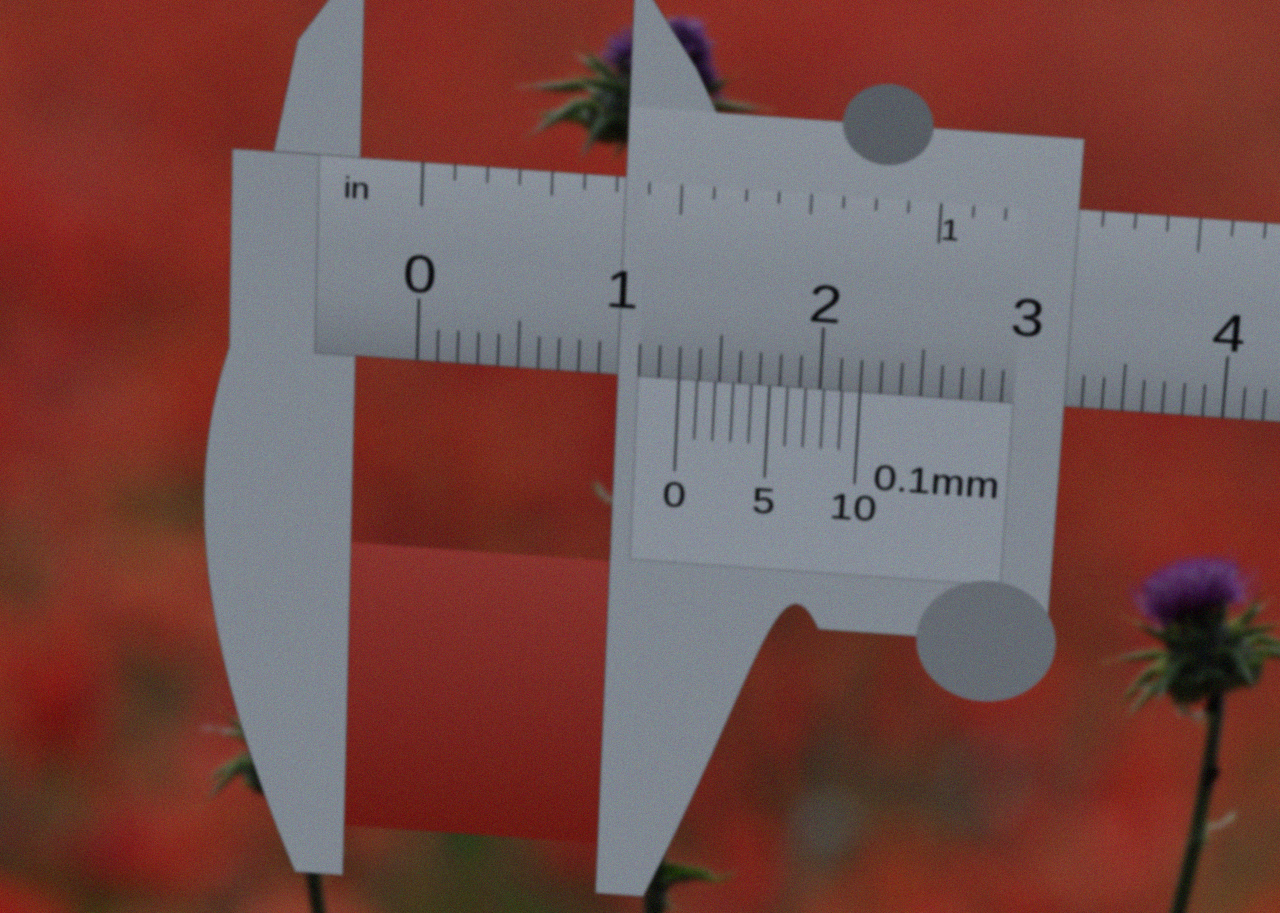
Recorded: 13.0 (mm)
